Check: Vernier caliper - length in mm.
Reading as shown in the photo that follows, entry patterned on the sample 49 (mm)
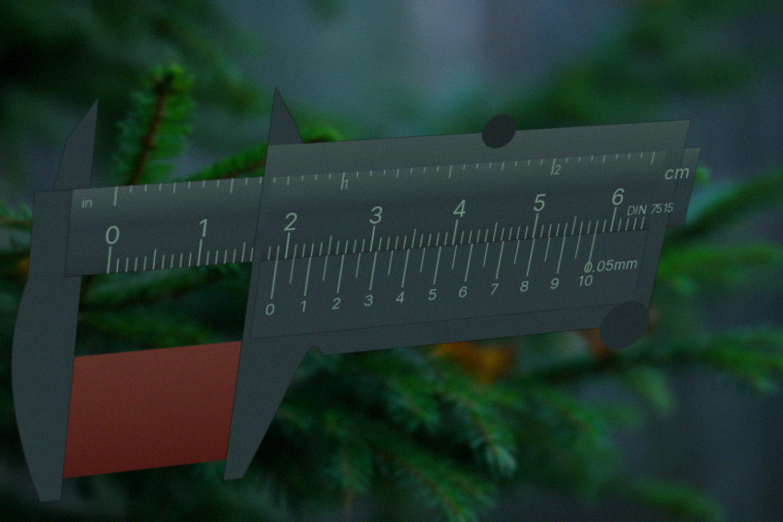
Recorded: 19.0 (mm)
